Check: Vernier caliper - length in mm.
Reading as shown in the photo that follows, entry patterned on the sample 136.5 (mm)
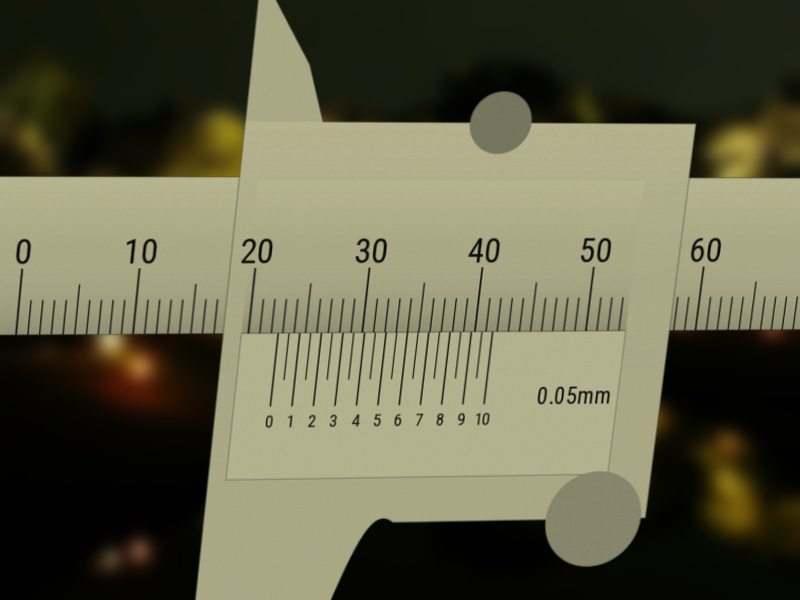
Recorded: 22.6 (mm)
